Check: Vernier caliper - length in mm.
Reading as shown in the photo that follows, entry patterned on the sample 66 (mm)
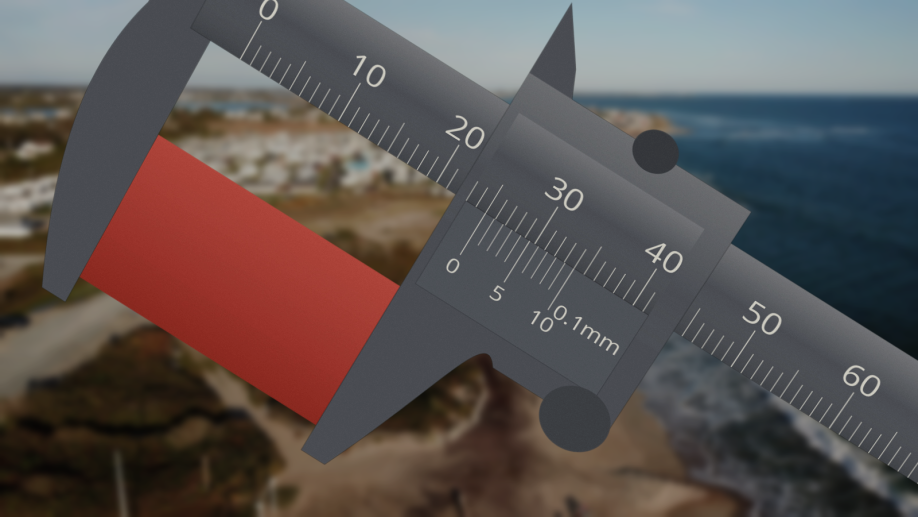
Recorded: 25.0 (mm)
